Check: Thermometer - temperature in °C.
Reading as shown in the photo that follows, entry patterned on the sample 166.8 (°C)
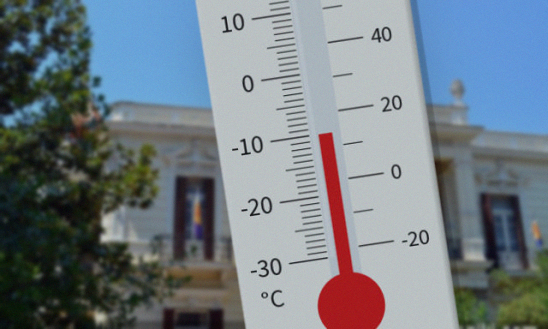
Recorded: -10 (°C)
